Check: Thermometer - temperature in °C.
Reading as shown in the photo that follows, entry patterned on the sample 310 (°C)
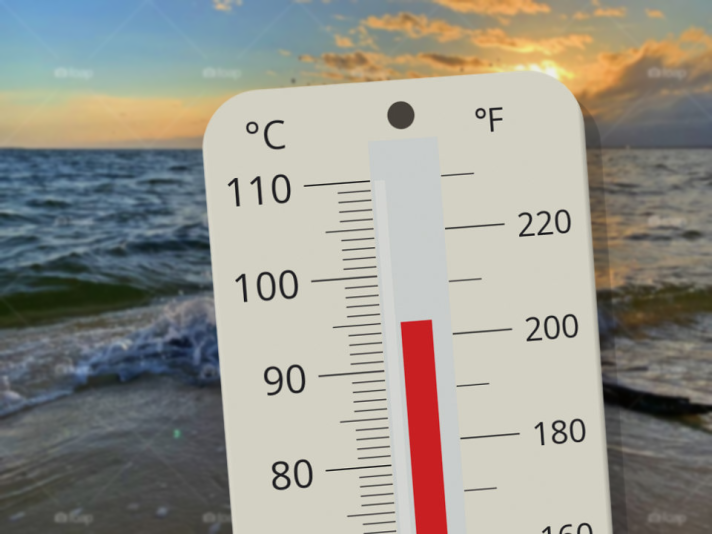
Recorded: 95 (°C)
